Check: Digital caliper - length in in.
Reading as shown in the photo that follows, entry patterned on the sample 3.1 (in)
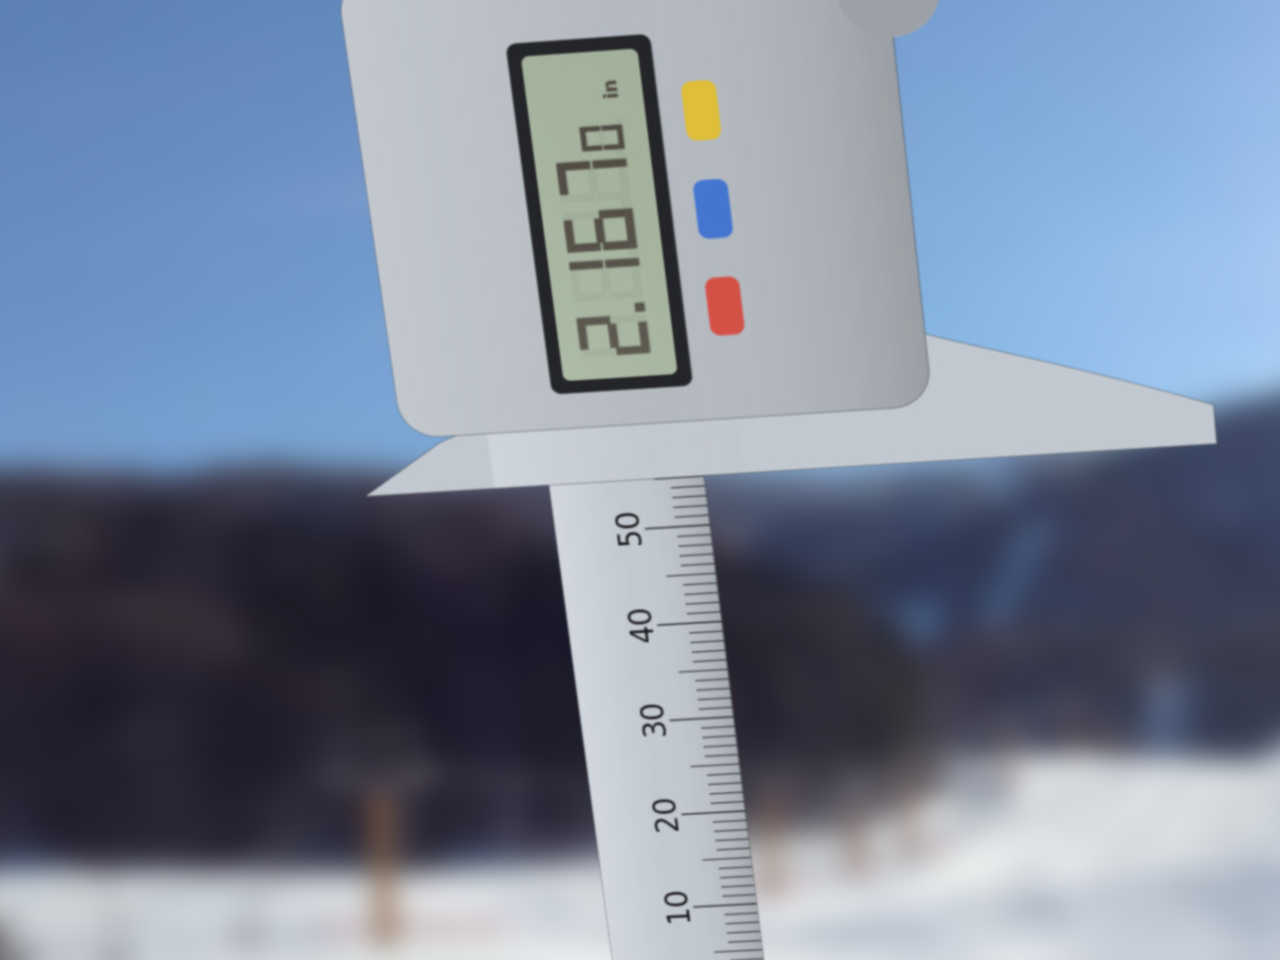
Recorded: 2.1670 (in)
